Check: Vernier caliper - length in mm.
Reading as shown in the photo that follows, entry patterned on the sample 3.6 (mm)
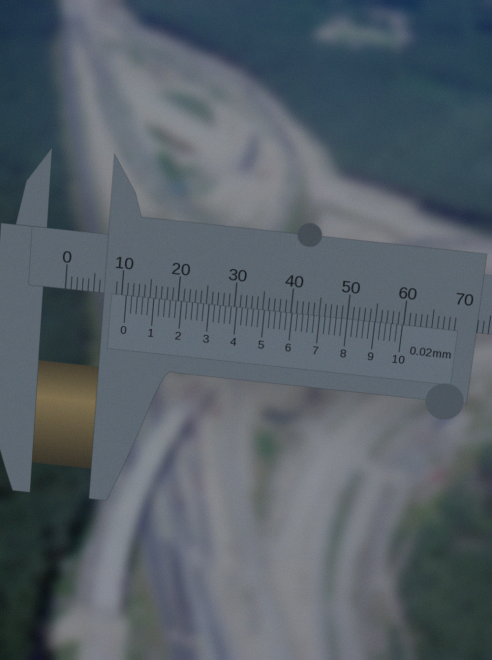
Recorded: 10.8 (mm)
